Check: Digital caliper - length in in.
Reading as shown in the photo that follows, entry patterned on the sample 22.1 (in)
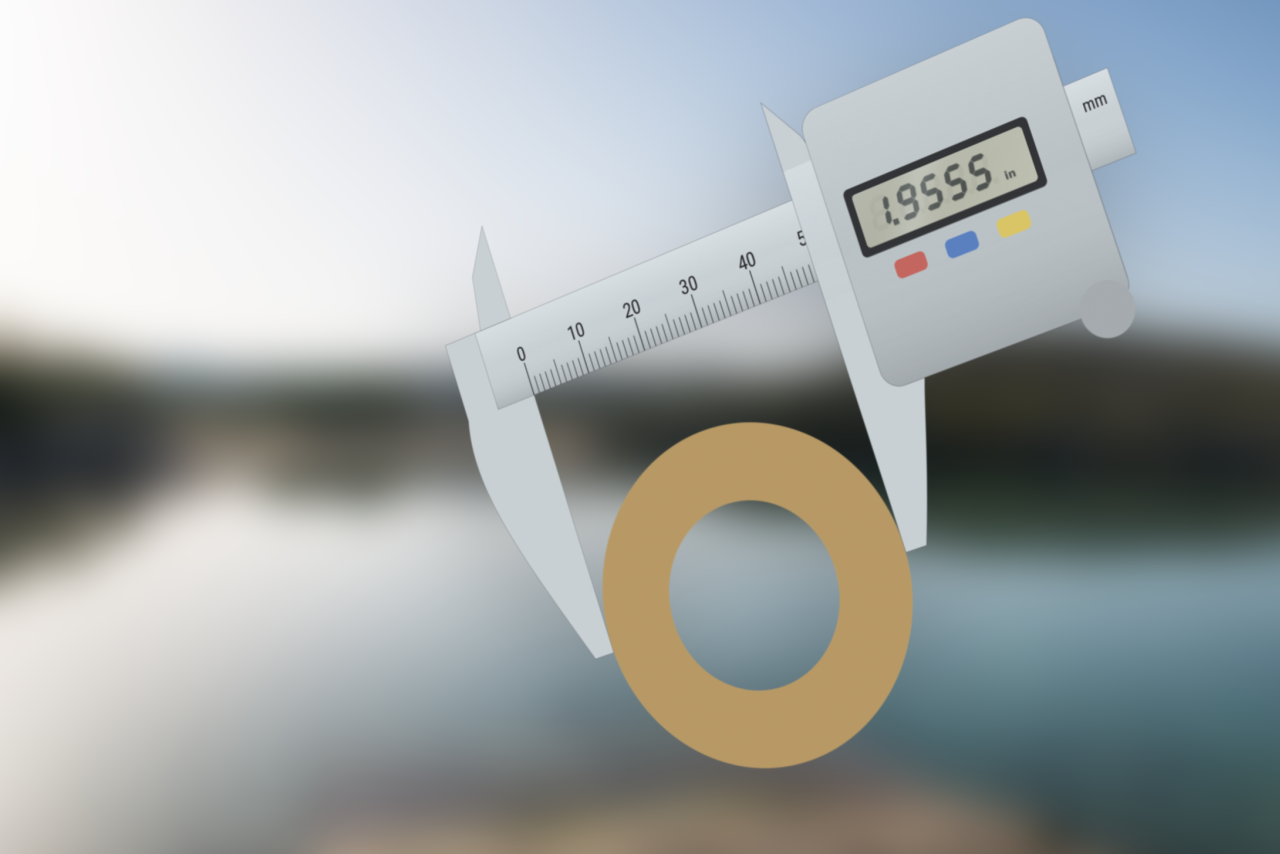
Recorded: 1.9555 (in)
